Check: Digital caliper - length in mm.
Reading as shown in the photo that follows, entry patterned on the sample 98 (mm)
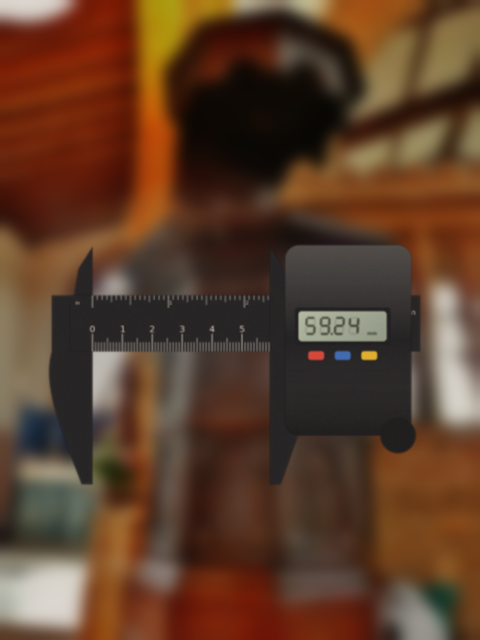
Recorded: 59.24 (mm)
